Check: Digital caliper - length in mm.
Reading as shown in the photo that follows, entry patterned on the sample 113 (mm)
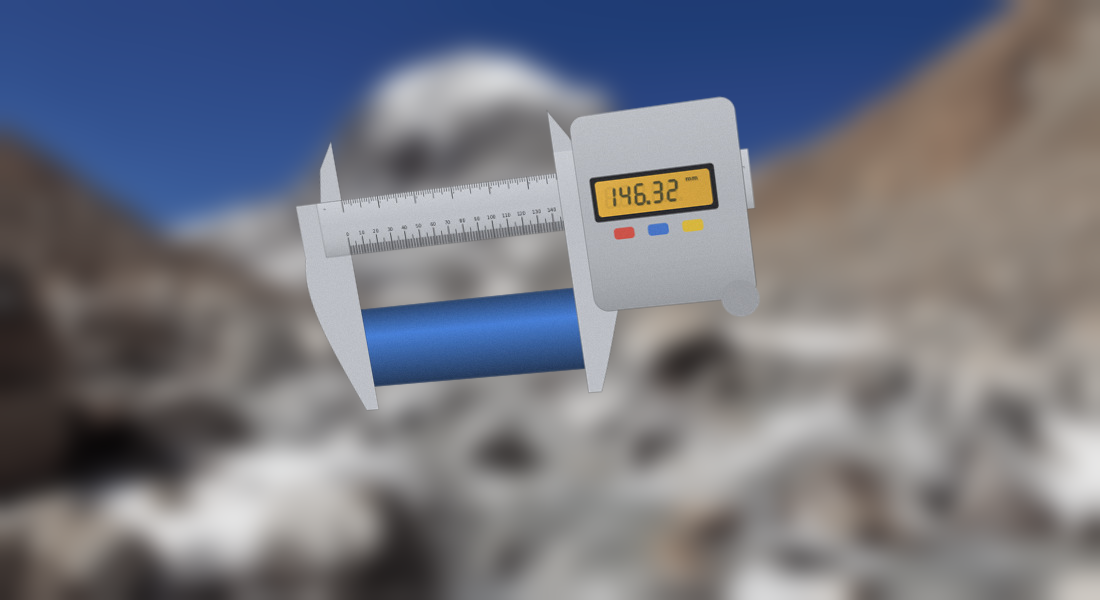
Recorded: 146.32 (mm)
